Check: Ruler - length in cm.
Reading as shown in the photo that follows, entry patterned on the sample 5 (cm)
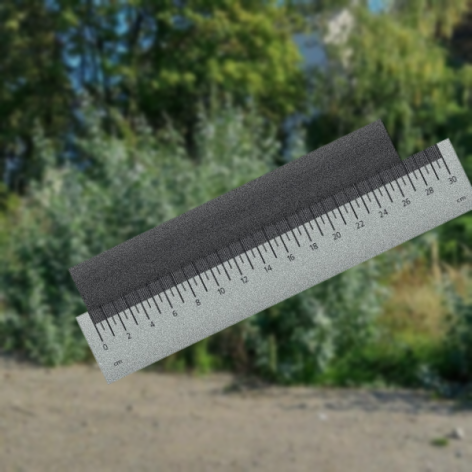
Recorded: 27 (cm)
